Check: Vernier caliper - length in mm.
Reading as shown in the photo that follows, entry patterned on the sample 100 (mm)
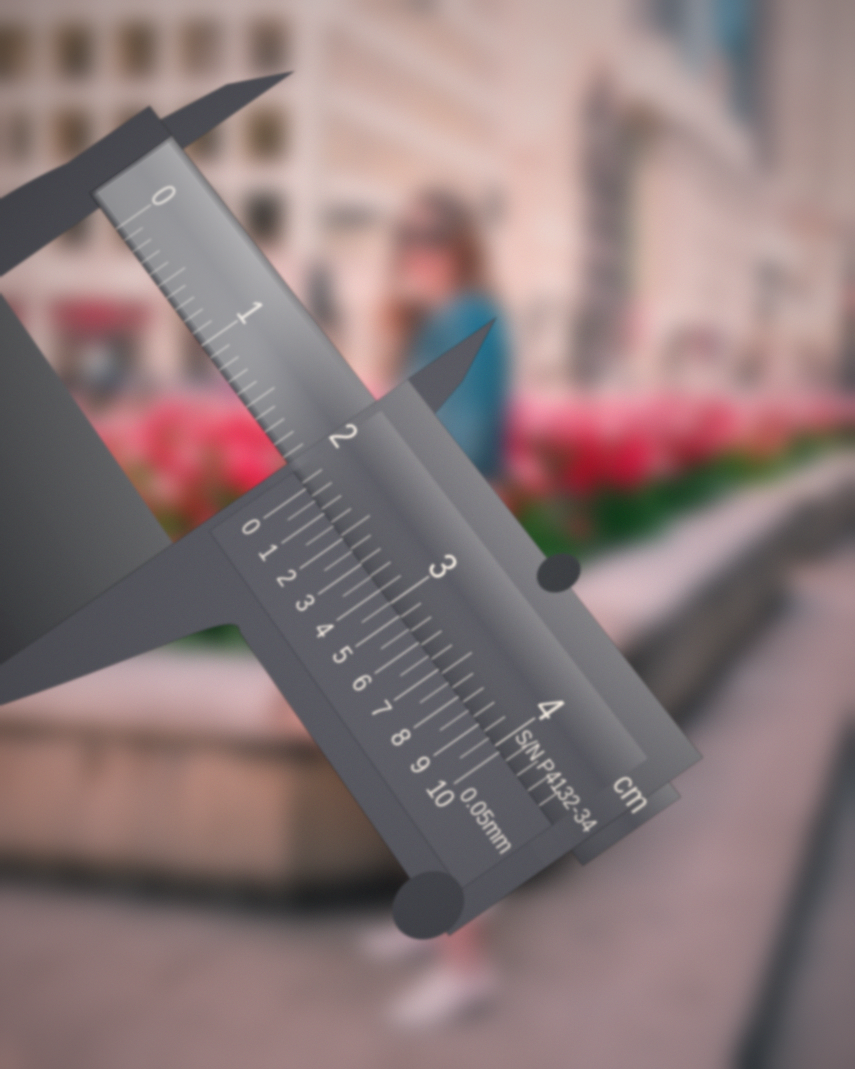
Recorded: 21.4 (mm)
